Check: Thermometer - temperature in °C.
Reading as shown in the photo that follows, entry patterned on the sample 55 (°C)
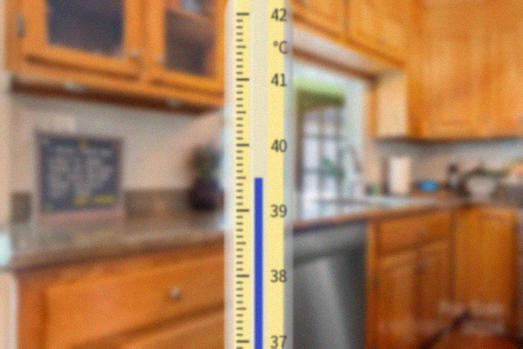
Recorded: 39.5 (°C)
